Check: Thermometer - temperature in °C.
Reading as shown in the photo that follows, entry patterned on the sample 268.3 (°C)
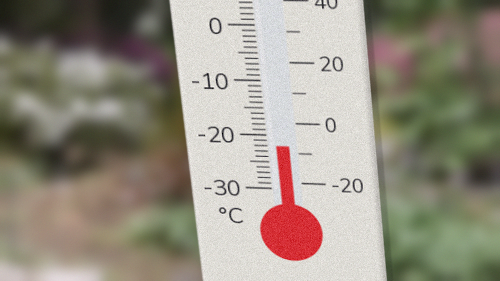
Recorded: -22 (°C)
